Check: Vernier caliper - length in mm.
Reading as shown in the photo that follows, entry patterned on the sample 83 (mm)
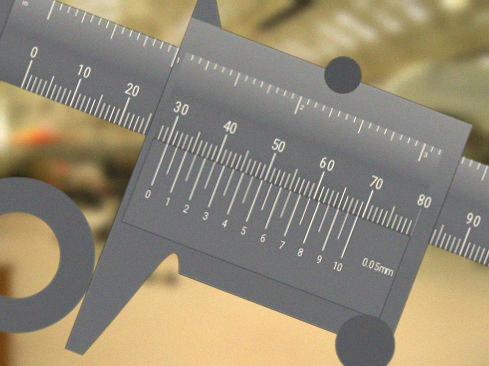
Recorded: 30.0 (mm)
